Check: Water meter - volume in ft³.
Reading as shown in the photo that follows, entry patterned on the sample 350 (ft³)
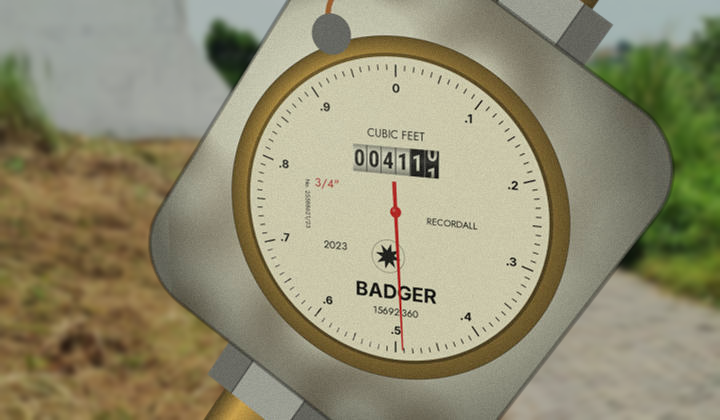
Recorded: 4110.49 (ft³)
